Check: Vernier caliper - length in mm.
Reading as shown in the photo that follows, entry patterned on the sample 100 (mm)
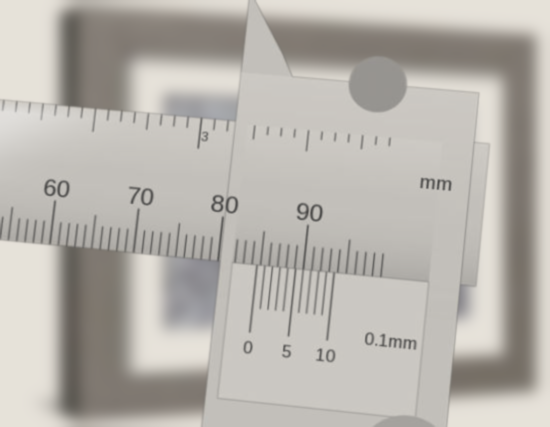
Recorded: 84.6 (mm)
